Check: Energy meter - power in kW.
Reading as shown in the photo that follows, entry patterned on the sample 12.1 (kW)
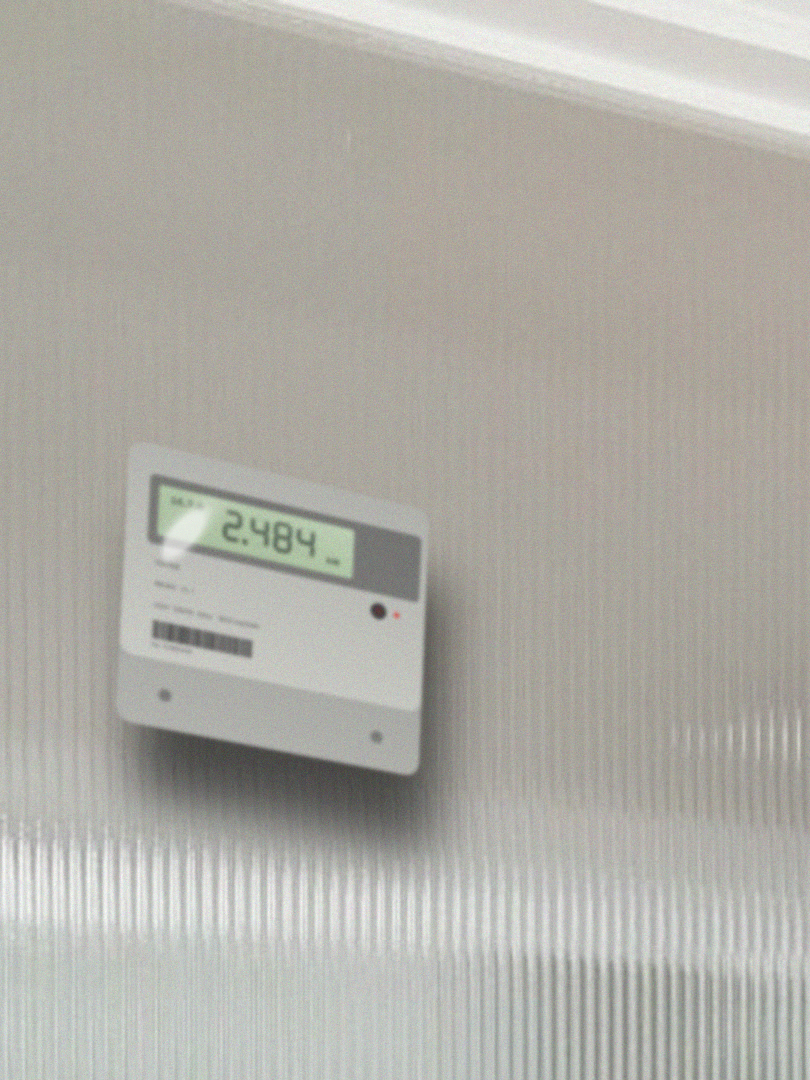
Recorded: 2.484 (kW)
